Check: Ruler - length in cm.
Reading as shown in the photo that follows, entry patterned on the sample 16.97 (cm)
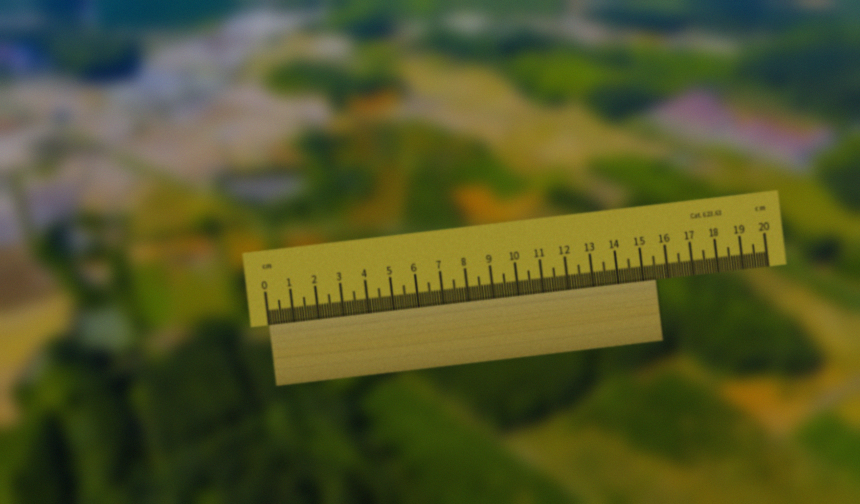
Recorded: 15.5 (cm)
